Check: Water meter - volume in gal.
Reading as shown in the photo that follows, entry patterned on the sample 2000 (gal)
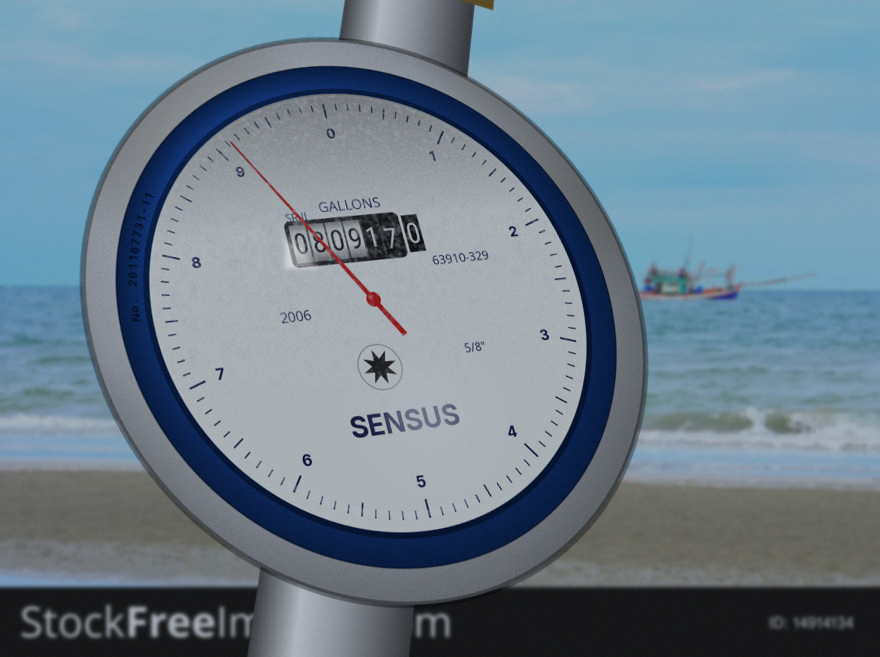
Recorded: 809169.1 (gal)
